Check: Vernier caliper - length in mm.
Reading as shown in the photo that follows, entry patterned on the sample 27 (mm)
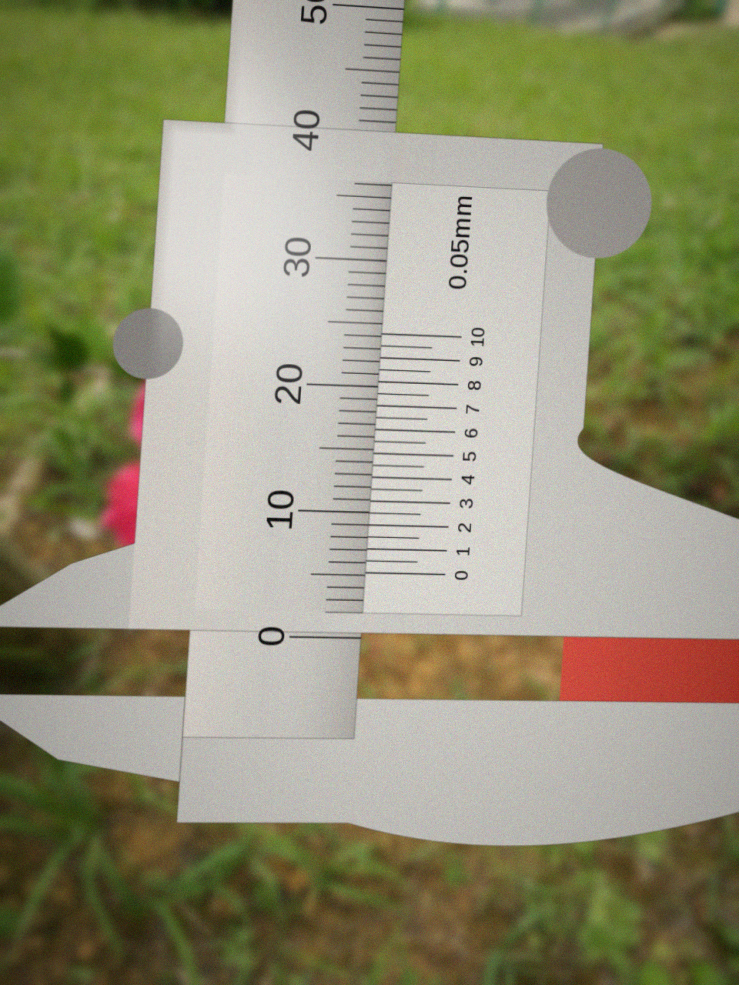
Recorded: 5.2 (mm)
